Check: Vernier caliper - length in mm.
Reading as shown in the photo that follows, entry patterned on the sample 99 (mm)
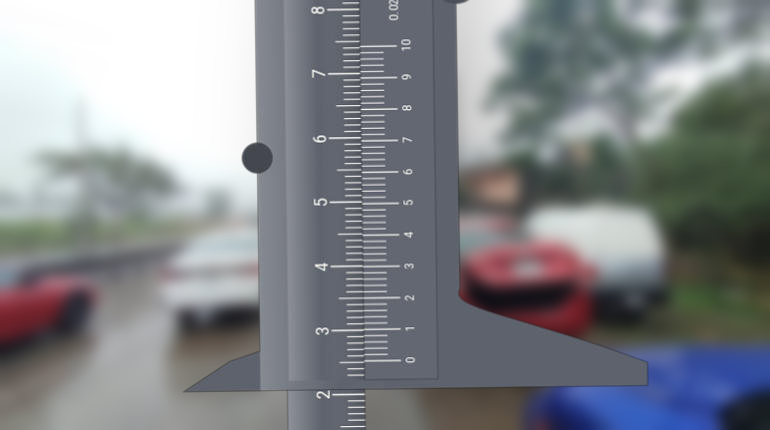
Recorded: 25.2 (mm)
